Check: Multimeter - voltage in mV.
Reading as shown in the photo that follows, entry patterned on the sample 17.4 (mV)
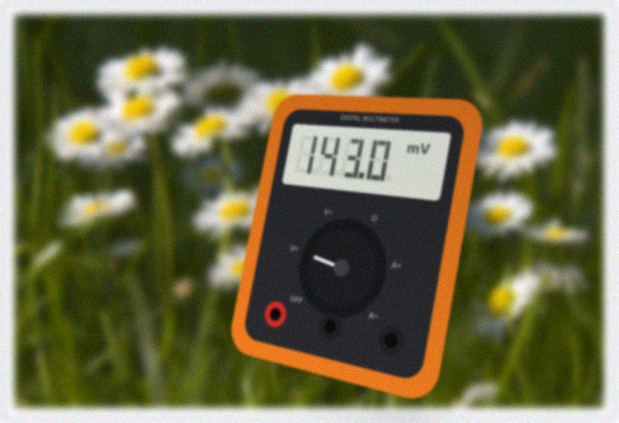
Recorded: 143.0 (mV)
